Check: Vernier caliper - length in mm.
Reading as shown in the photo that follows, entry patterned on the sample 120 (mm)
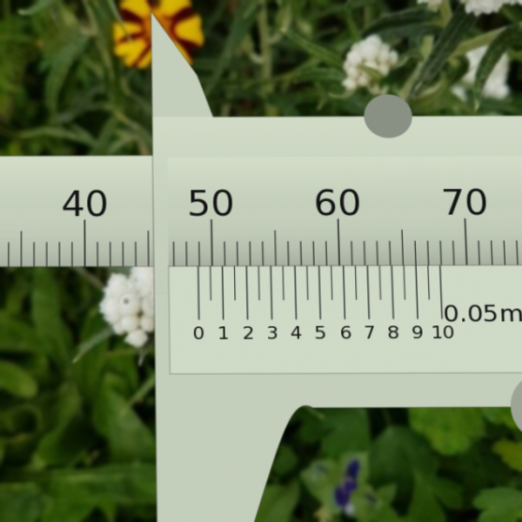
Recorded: 48.9 (mm)
